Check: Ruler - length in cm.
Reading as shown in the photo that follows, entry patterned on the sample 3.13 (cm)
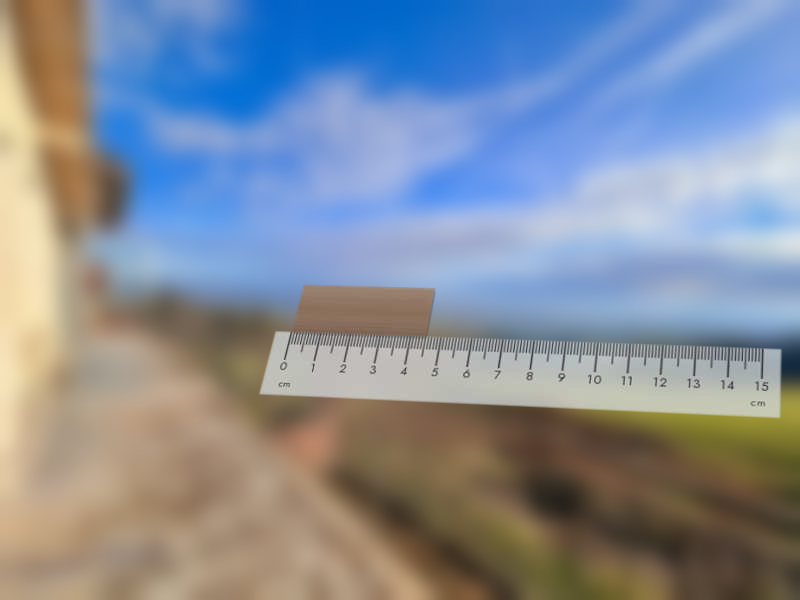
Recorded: 4.5 (cm)
